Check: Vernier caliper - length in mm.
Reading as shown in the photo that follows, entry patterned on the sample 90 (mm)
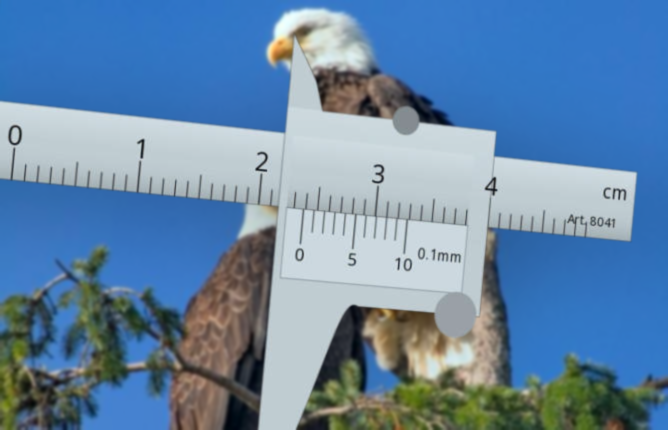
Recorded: 23.8 (mm)
